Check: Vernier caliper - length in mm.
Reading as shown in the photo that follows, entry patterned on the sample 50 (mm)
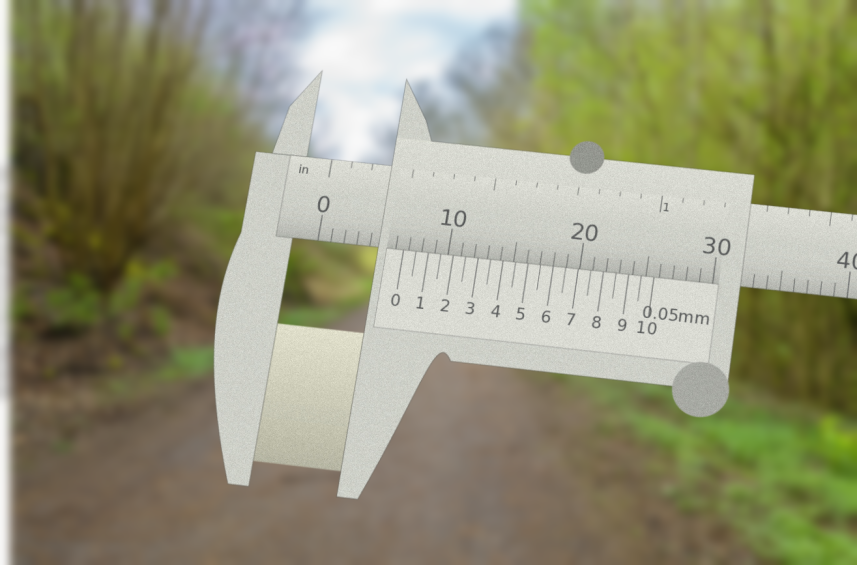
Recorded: 6.6 (mm)
